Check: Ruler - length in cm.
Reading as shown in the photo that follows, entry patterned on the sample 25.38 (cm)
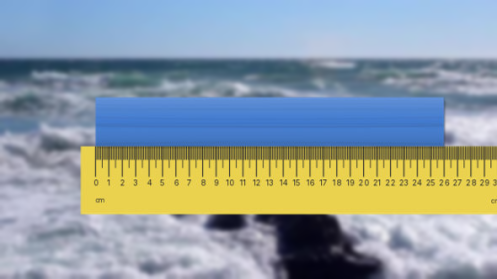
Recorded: 26 (cm)
